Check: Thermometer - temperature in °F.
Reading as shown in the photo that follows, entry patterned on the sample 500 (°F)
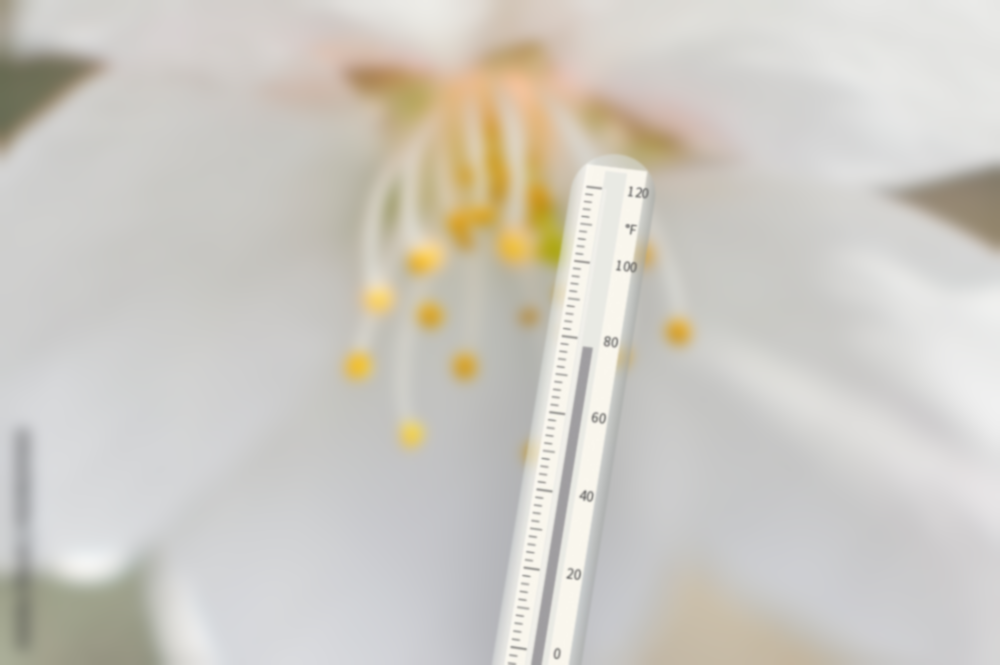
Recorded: 78 (°F)
